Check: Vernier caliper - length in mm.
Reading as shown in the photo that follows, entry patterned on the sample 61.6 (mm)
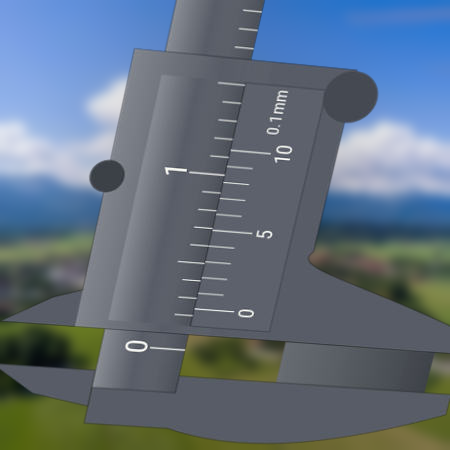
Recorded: 2.4 (mm)
